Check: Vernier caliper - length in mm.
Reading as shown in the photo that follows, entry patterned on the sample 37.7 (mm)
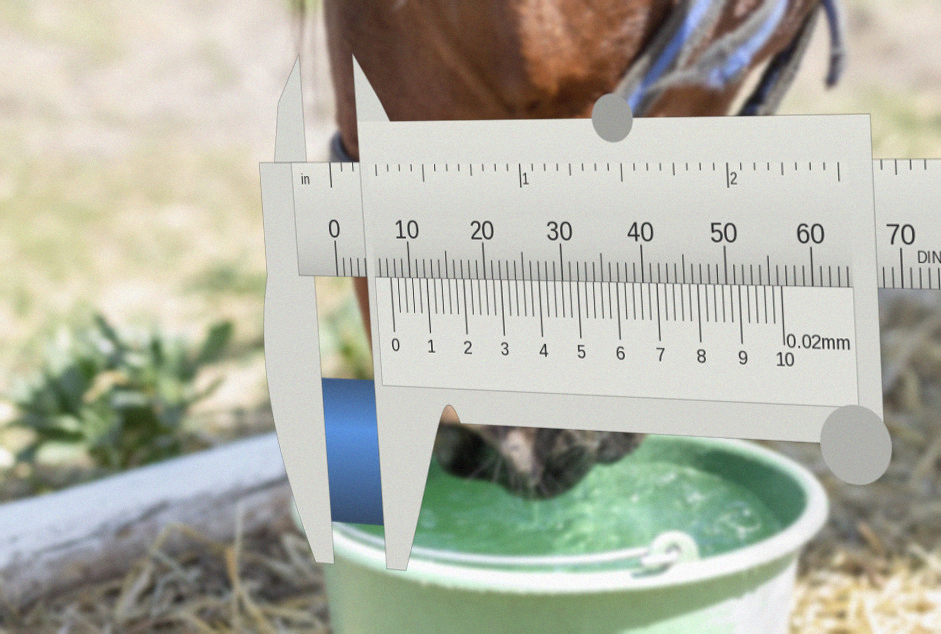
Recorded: 7.4 (mm)
